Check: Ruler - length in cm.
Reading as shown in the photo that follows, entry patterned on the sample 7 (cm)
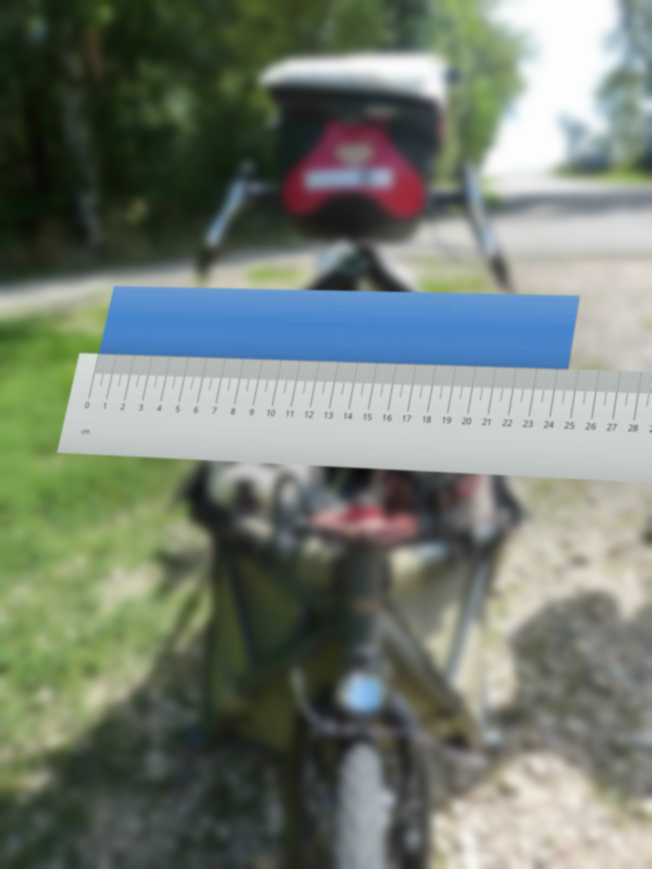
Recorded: 24.5 (cm)
